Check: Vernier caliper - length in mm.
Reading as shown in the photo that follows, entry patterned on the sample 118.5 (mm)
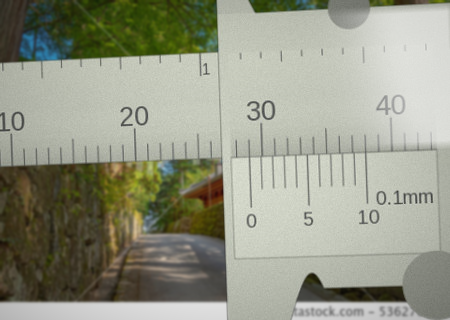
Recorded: 29.0 (mm)
